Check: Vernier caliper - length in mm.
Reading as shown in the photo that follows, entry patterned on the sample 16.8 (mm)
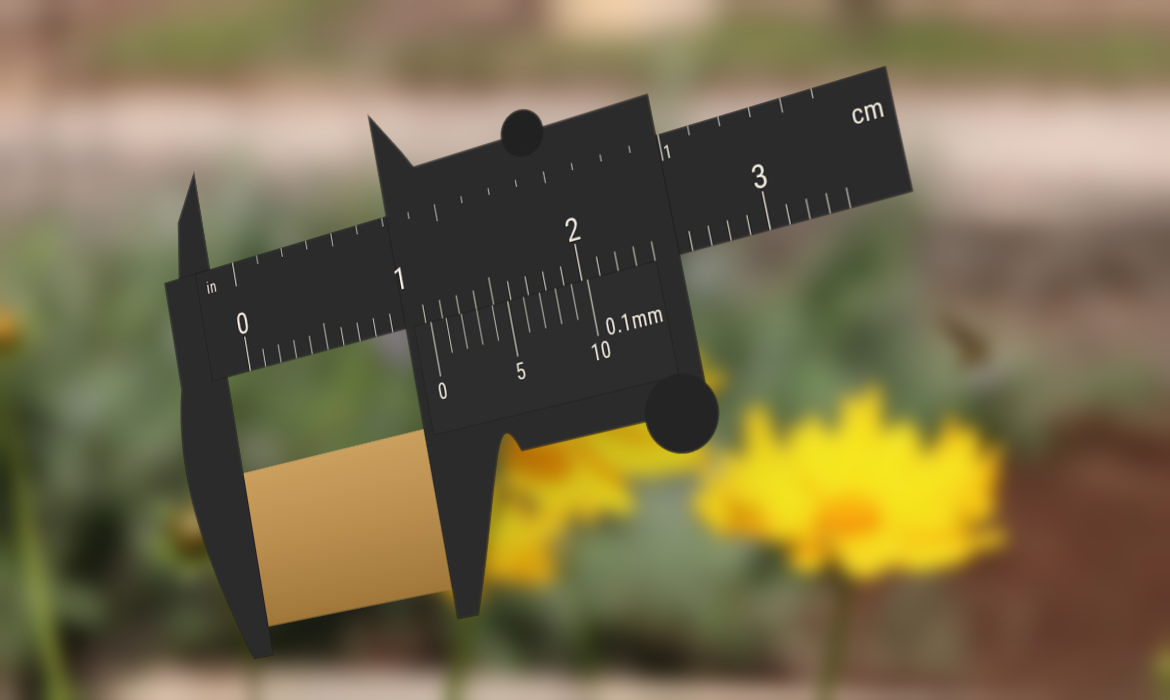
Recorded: 11.3 (mm)
